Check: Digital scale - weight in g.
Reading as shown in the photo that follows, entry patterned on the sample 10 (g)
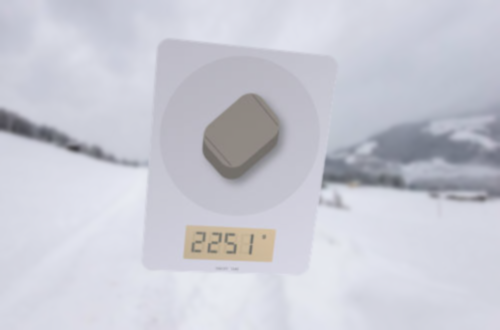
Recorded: 2251 (g)
